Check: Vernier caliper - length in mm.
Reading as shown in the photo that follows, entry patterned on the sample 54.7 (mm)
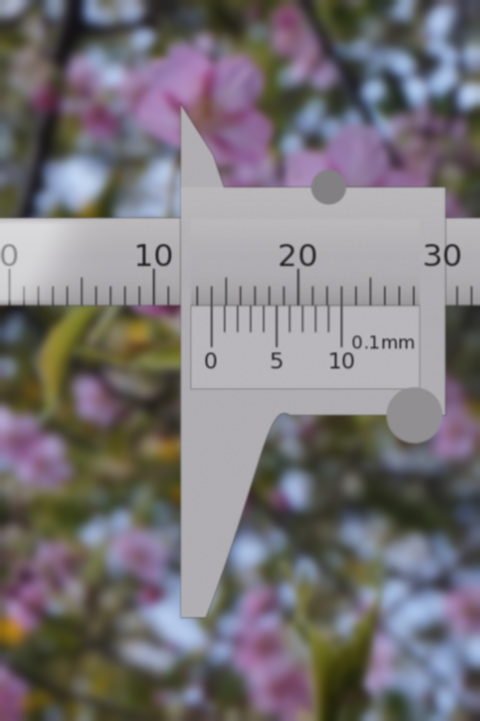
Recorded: 14.0 (mm)
